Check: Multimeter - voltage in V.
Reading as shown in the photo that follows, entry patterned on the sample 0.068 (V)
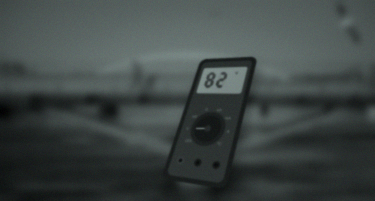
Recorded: 82 (V)
